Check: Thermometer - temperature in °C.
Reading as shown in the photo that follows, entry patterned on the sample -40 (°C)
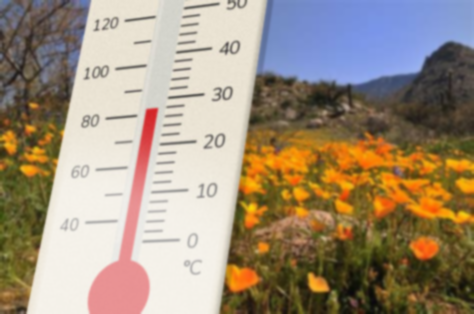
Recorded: 28 (°C)
